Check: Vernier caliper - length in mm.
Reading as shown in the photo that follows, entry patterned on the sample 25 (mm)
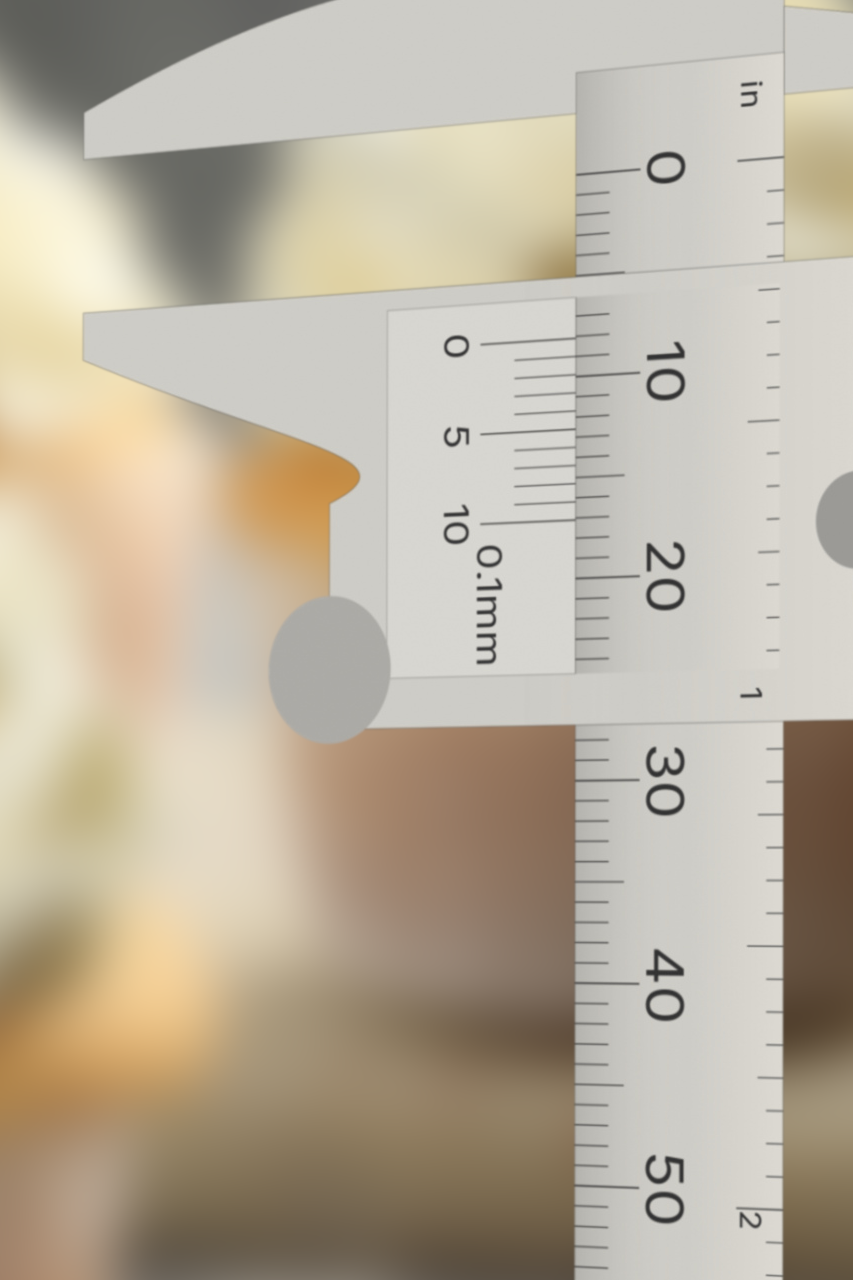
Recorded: 8.1 (mm)
